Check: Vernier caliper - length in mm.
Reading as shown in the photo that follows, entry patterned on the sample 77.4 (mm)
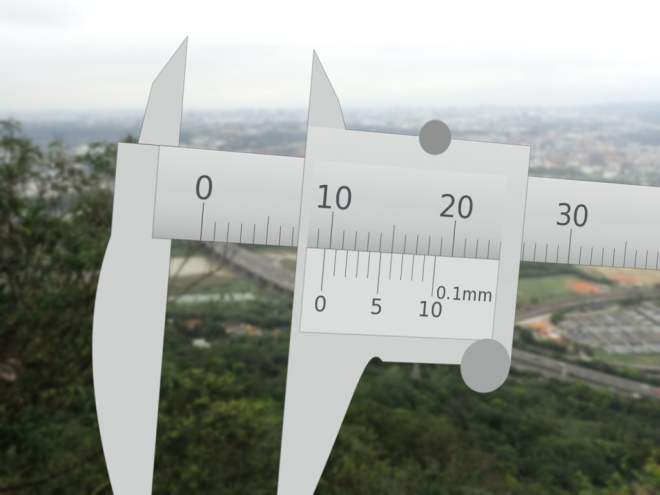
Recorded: 9.6 (mm)
